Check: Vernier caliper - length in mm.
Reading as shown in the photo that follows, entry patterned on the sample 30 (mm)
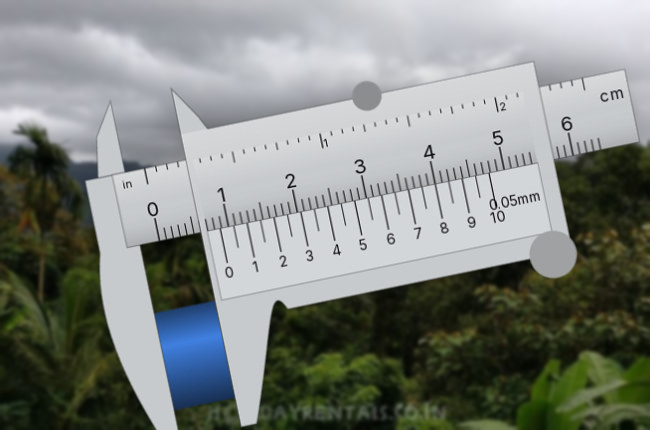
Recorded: 8.8 (mm)
